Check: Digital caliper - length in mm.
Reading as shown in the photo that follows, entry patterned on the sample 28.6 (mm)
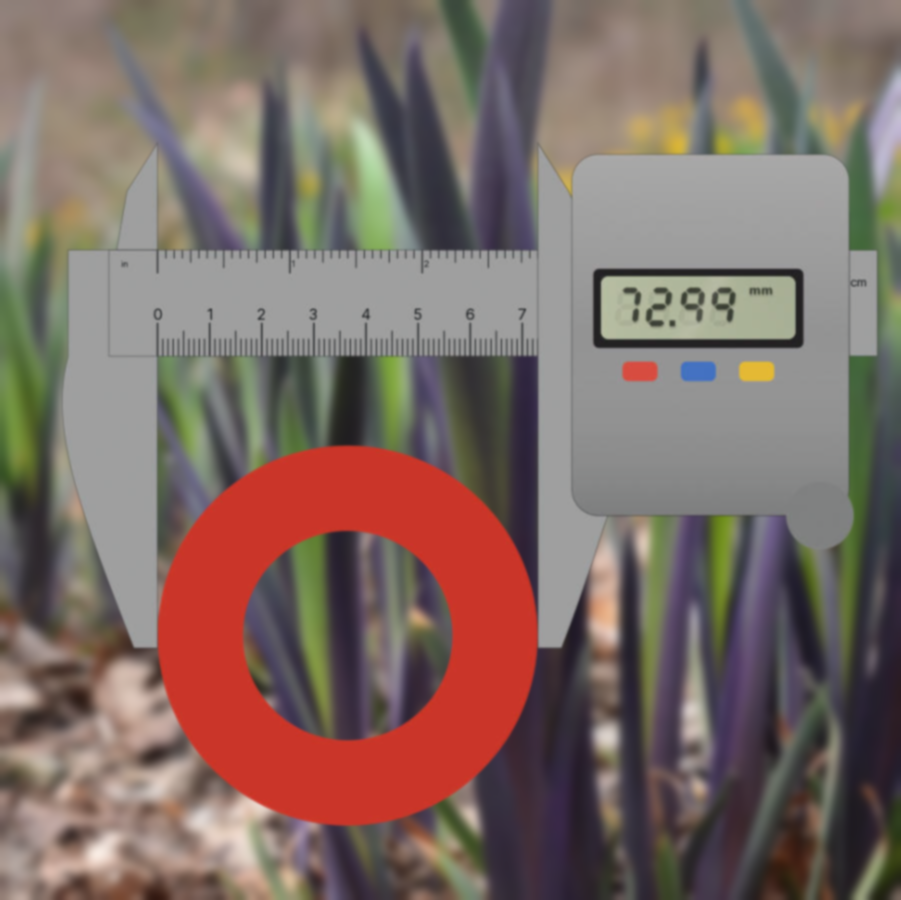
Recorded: 72.99 (mm)
